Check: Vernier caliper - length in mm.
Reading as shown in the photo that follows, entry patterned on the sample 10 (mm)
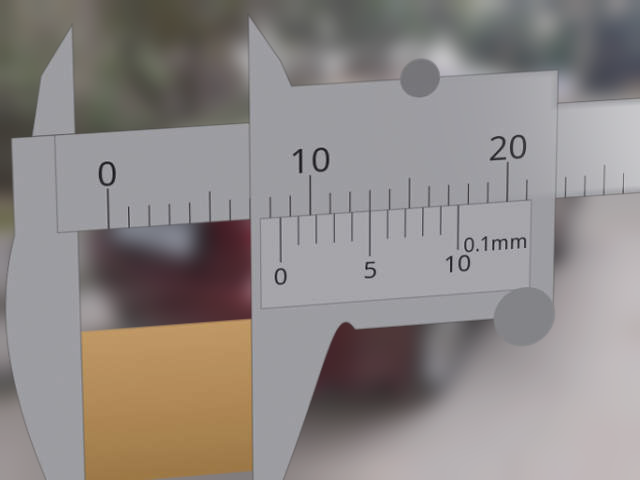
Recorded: 8.5 (mm)
